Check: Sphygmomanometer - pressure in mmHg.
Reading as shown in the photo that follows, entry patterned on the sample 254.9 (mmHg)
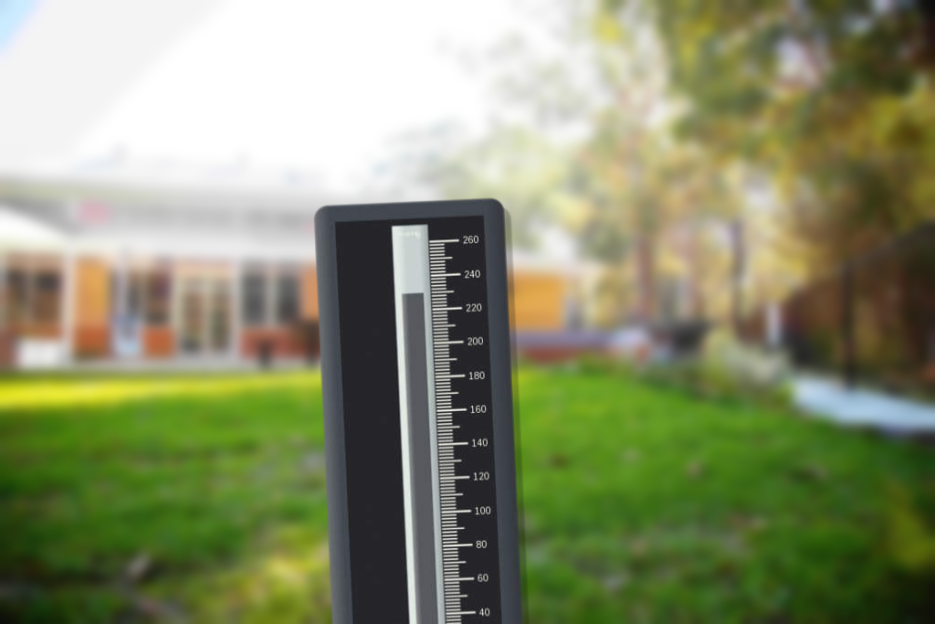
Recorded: 230 (mmHg)
